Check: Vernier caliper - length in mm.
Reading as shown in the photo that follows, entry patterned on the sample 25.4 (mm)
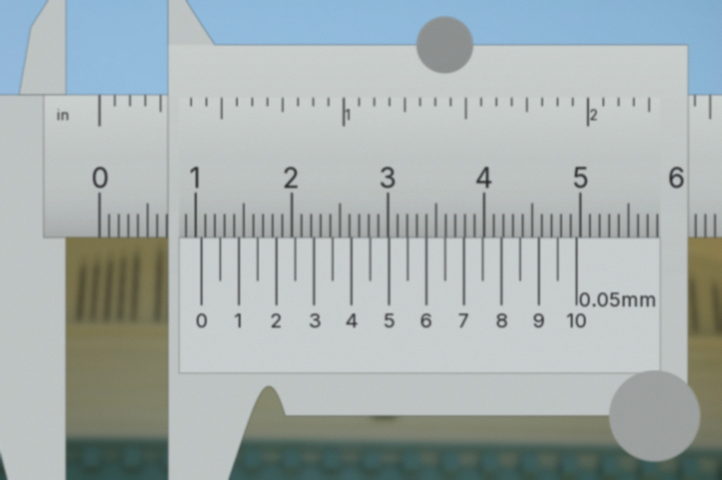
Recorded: 10.6 (mm)
